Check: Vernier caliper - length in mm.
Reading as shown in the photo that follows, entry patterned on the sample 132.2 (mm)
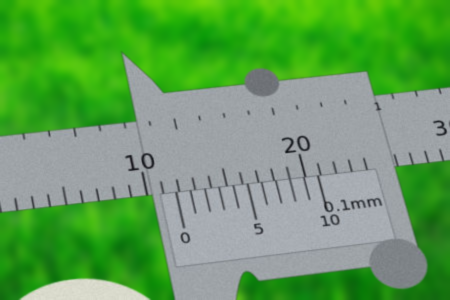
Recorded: 11.8 (mm)
